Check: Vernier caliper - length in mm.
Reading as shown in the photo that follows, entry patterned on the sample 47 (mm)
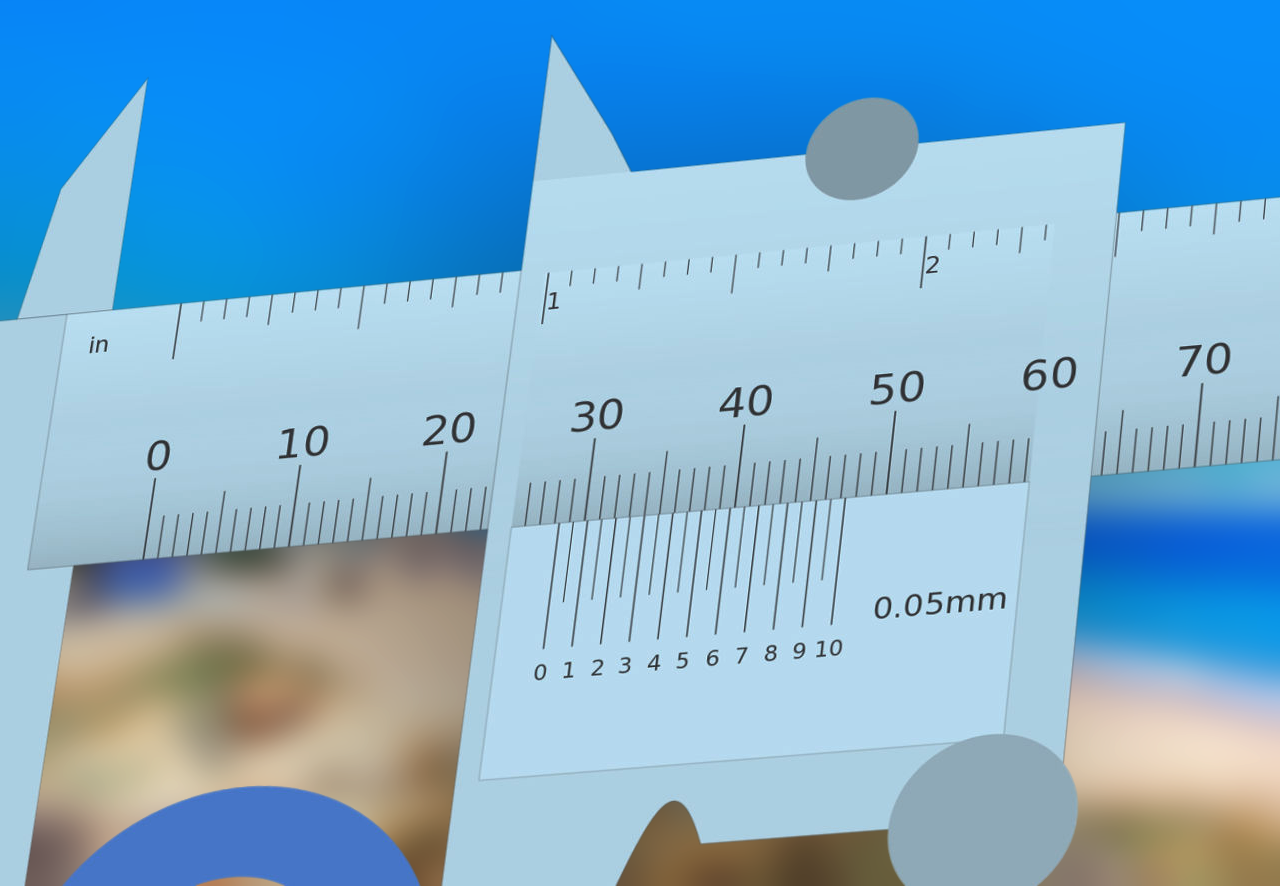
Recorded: 28.3 (mm)
